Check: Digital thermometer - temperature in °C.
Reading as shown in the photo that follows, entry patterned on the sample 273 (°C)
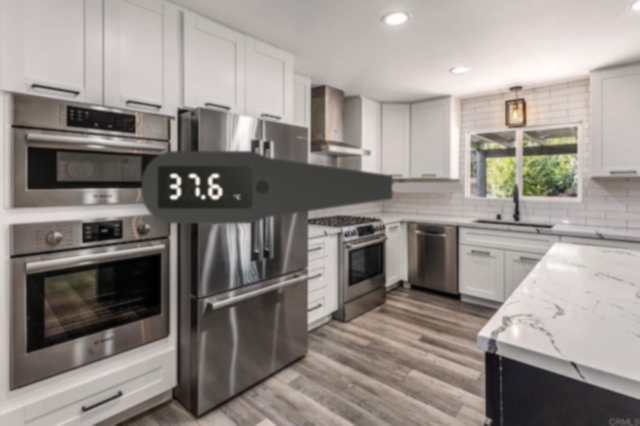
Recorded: 37.6 (°C)
